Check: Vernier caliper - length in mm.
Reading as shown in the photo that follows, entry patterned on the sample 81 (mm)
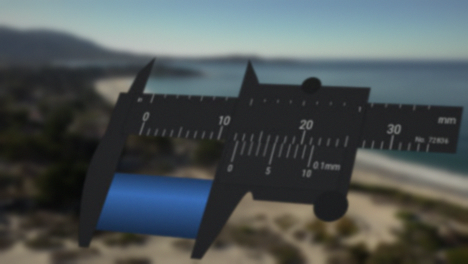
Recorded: 12.4 (mm)
